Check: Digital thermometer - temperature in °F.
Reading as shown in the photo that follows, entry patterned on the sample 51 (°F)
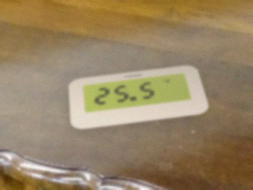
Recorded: 25.5 (°F)
